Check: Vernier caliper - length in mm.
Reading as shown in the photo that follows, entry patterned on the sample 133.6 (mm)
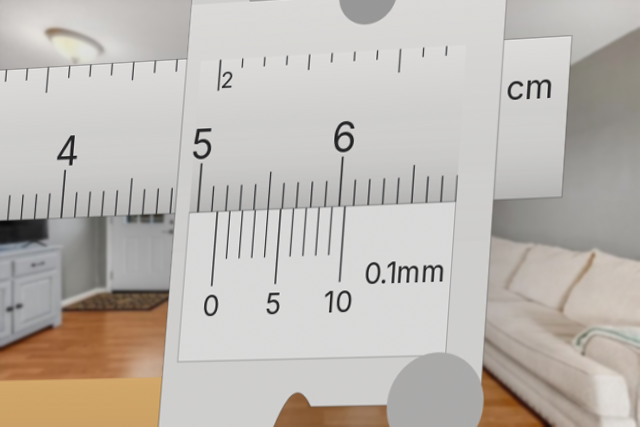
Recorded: 51.4 (mm)
